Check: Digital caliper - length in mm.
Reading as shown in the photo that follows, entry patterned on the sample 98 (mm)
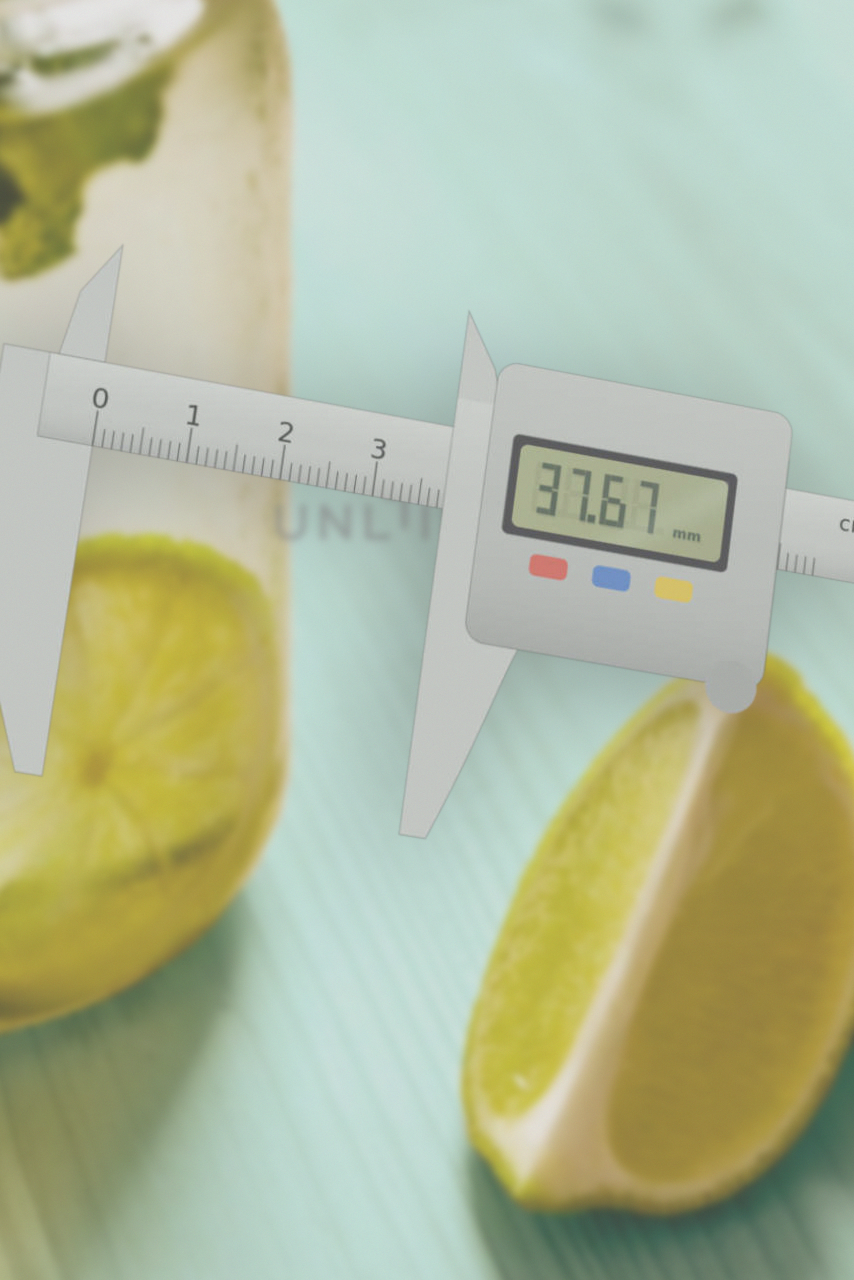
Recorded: 37.67 (mm)
